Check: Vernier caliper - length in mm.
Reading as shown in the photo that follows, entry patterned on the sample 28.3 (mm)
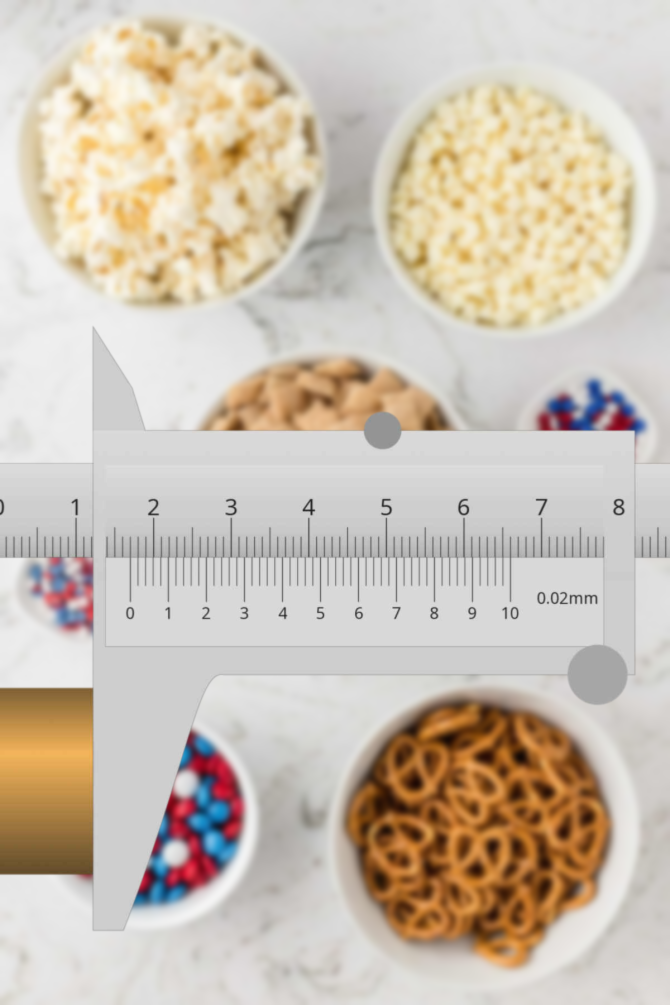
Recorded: 17.0 (mm)
